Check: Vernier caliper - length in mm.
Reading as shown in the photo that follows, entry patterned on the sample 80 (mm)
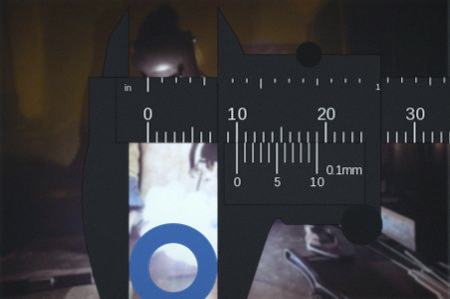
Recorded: 10.0 (mm)
